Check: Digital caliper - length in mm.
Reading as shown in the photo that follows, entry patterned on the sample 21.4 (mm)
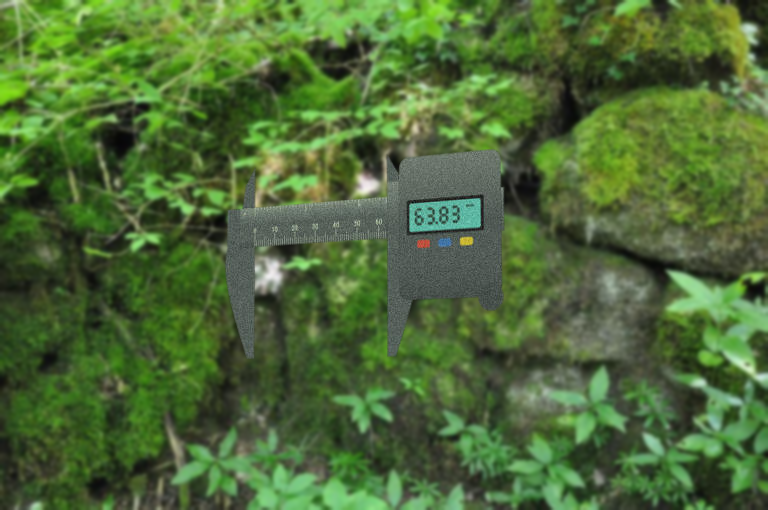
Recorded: 63.83 (mm)
